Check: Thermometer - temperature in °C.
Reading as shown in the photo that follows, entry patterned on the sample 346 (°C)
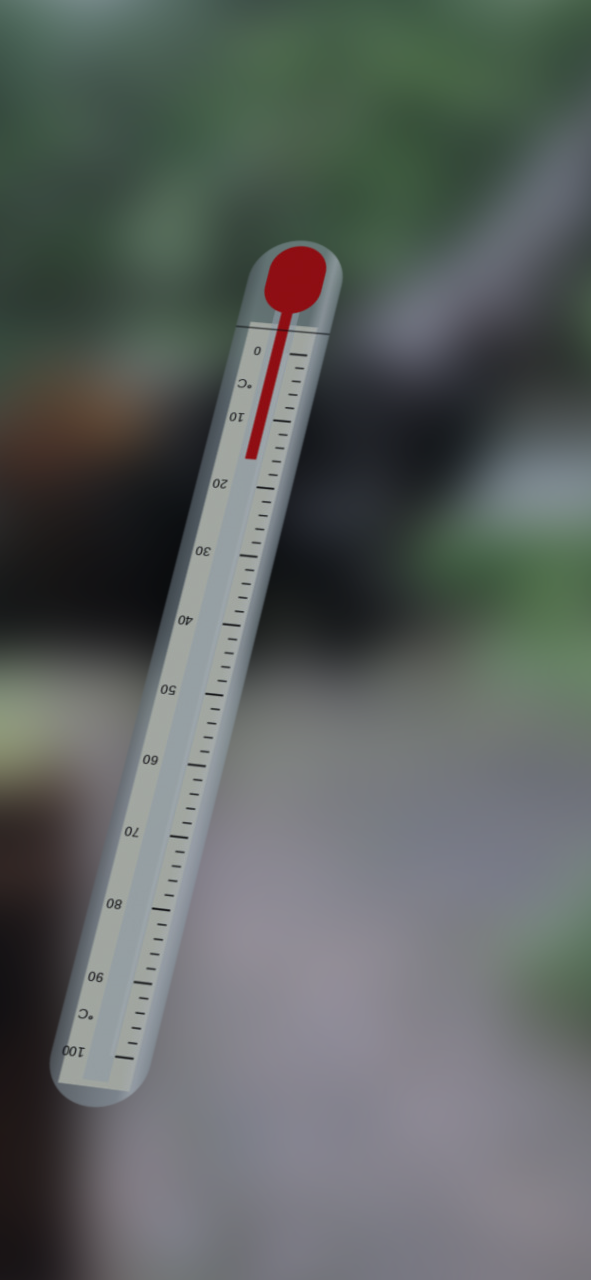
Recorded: 16 (°C)
